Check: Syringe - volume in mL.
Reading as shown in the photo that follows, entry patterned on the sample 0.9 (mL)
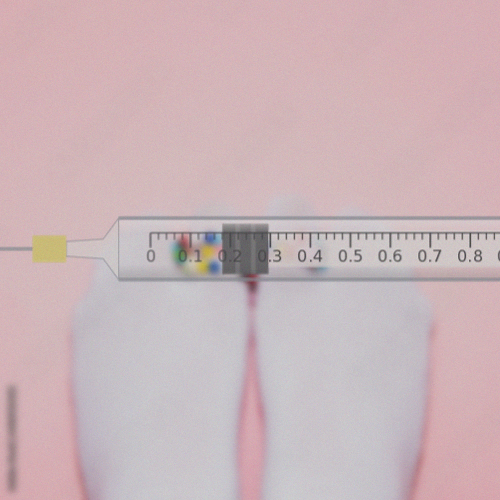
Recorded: 0.18 (mL)
